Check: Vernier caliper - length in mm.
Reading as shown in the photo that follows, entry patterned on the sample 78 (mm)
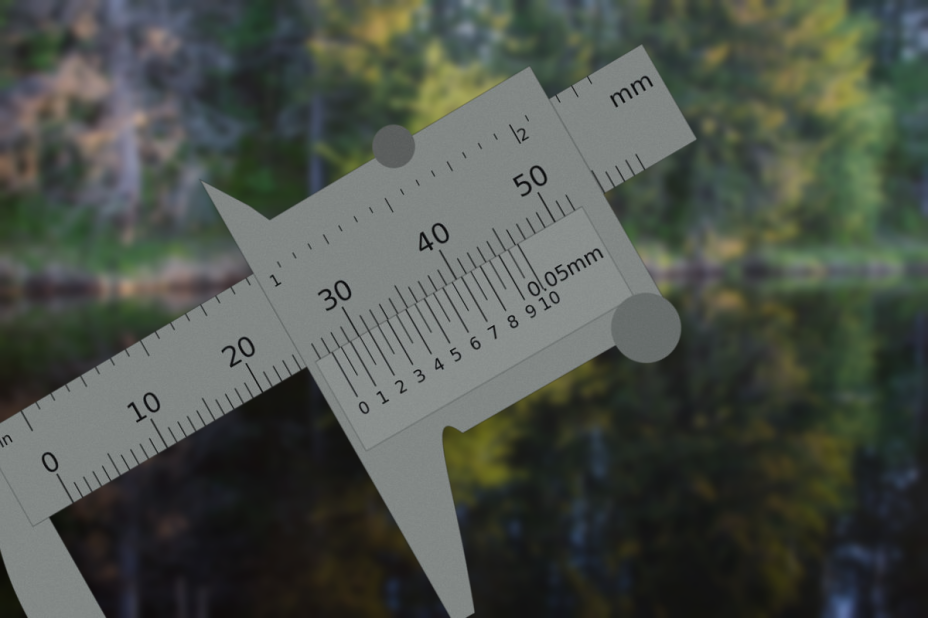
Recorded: 27.2 (mm)
